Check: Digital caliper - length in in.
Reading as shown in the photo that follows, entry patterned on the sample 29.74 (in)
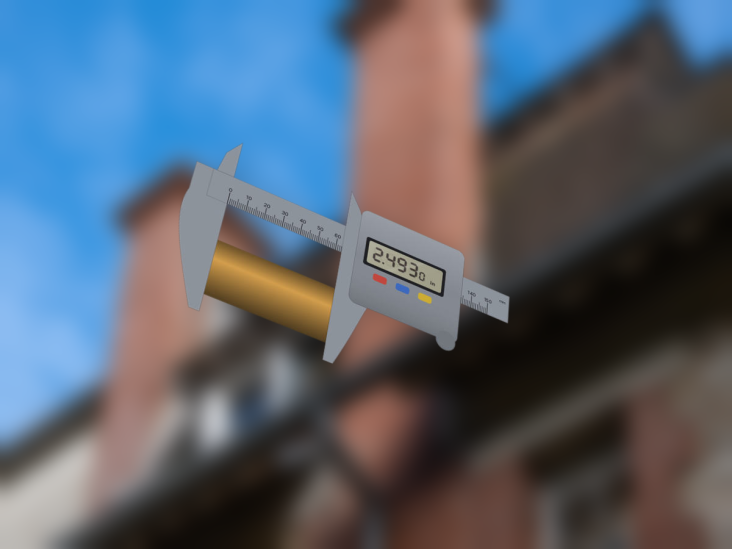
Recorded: 2.4930 (in)
